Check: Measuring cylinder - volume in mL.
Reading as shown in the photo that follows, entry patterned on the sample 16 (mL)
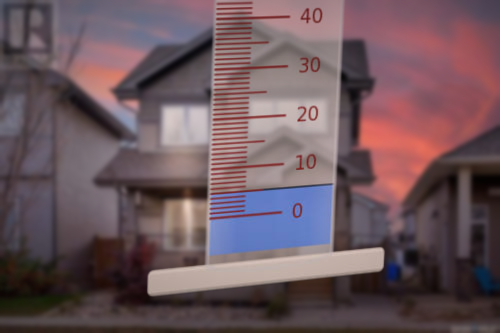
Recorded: 5 (mL)
